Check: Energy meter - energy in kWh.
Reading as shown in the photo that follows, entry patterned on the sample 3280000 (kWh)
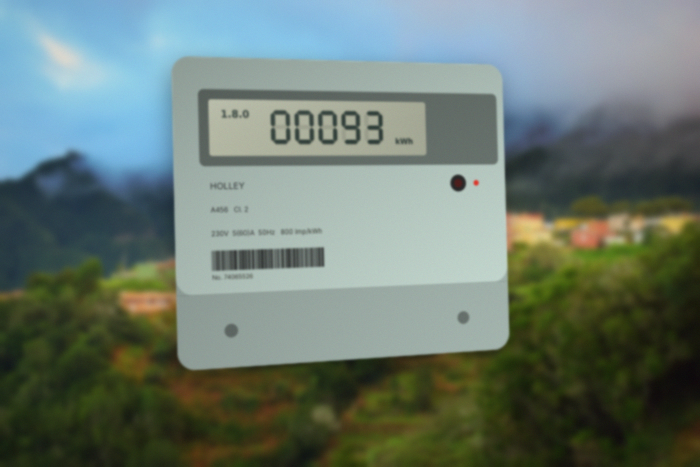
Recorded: 93 (kWh)
